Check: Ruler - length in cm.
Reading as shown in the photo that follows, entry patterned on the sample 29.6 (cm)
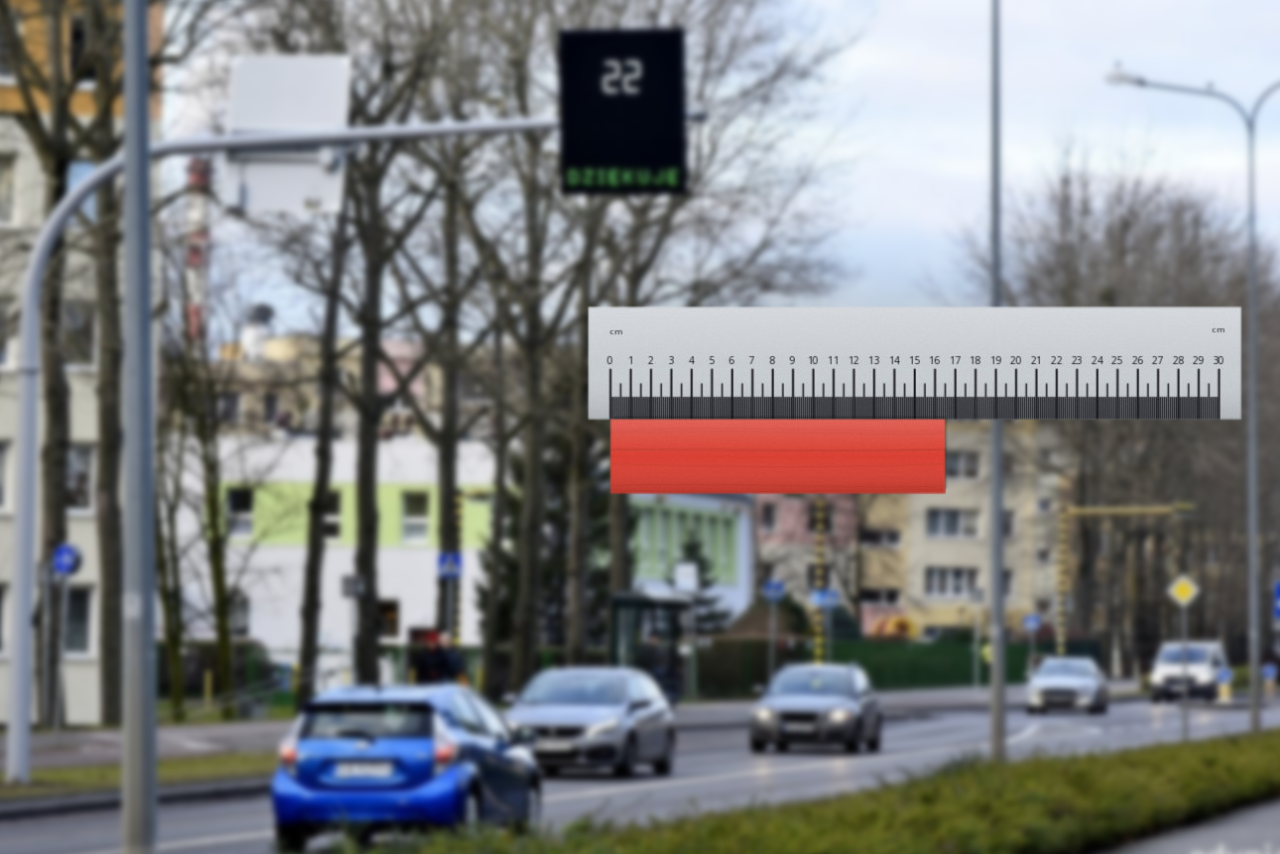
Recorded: 16.5 (cm)
